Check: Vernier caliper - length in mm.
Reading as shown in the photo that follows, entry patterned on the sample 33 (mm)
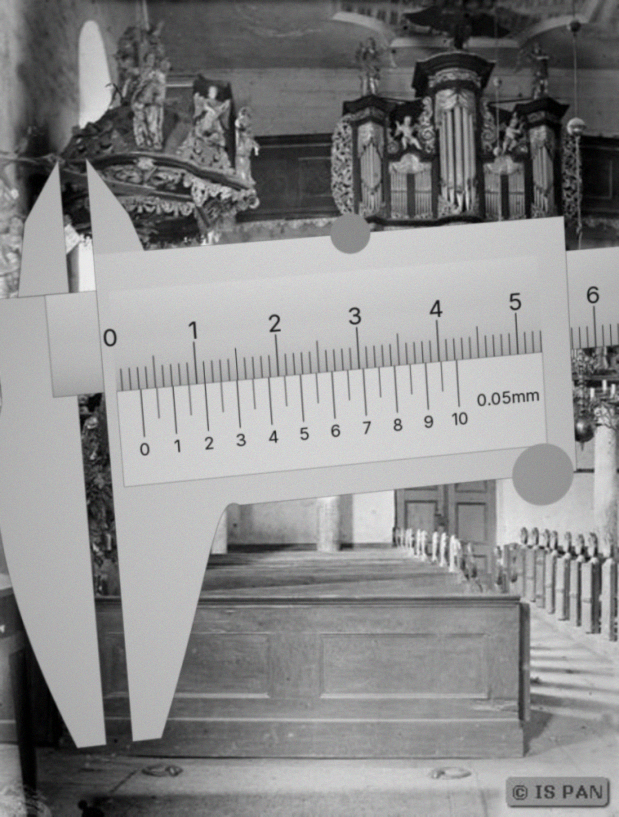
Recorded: 3.2 (mm)
